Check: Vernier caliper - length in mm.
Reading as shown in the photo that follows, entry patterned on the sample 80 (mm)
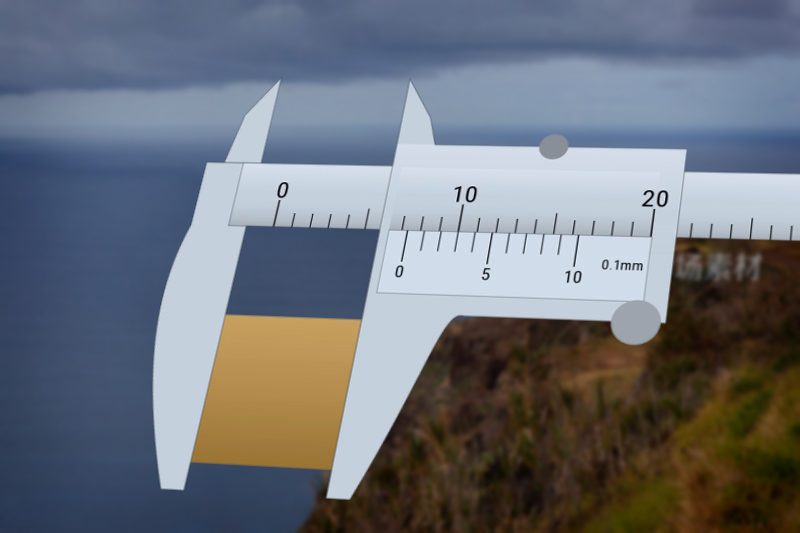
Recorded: 7.3 (mm)
